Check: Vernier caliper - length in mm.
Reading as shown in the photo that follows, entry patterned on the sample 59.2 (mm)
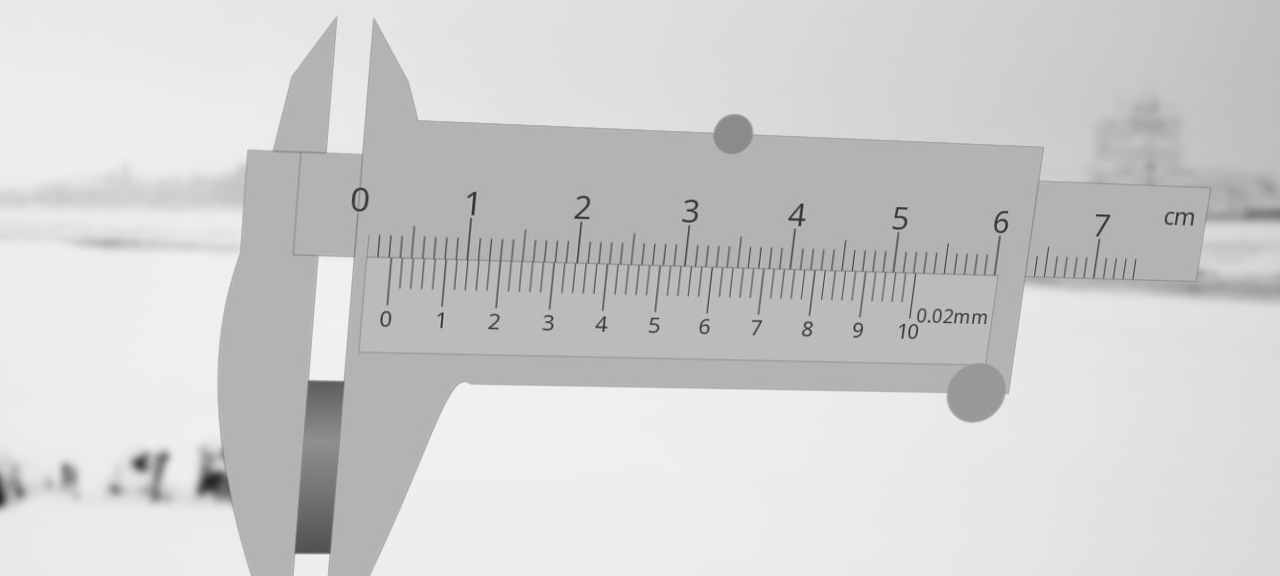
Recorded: 3.2 (mm)
